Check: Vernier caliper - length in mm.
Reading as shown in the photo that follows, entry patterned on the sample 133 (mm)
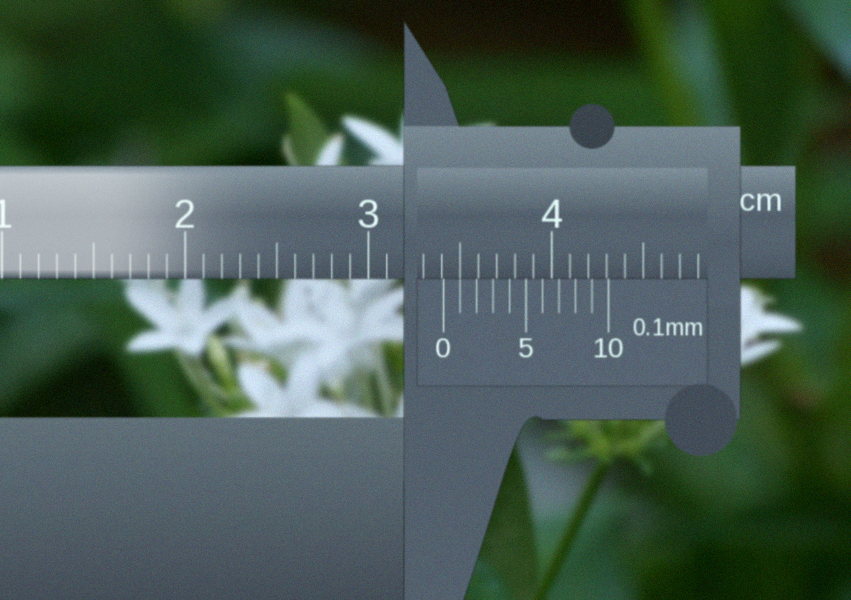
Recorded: 34.1 (mm)
